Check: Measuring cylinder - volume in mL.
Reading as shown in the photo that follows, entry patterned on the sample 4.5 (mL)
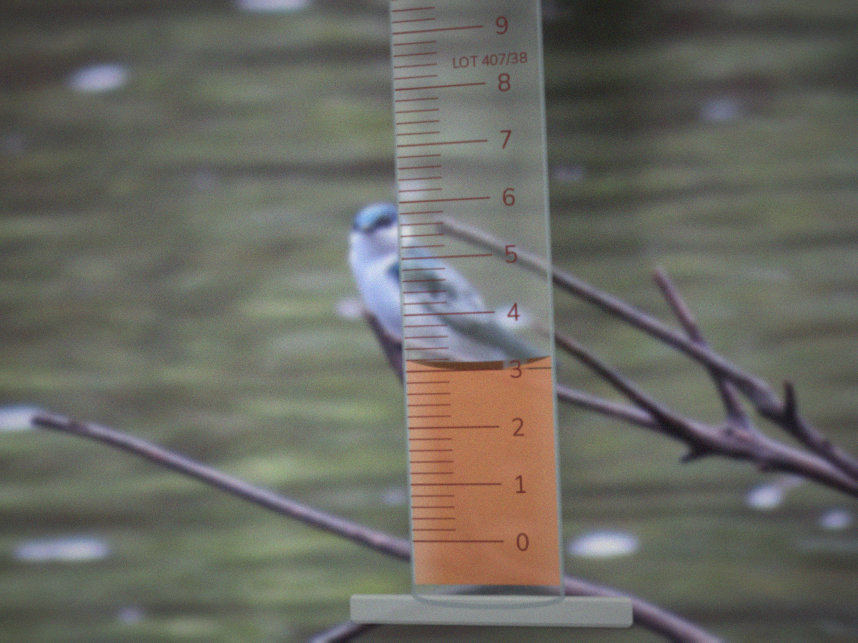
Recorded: 3 (mL)
